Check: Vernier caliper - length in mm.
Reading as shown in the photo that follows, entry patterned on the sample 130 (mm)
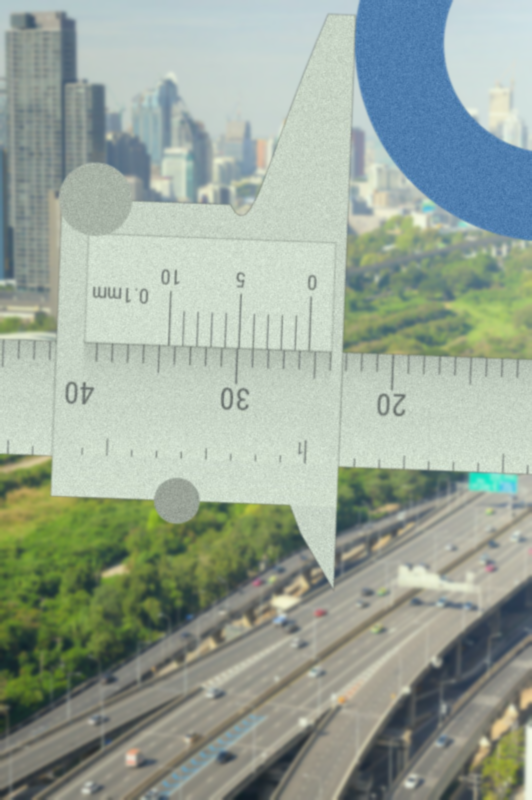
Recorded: 25.4 (mm)
